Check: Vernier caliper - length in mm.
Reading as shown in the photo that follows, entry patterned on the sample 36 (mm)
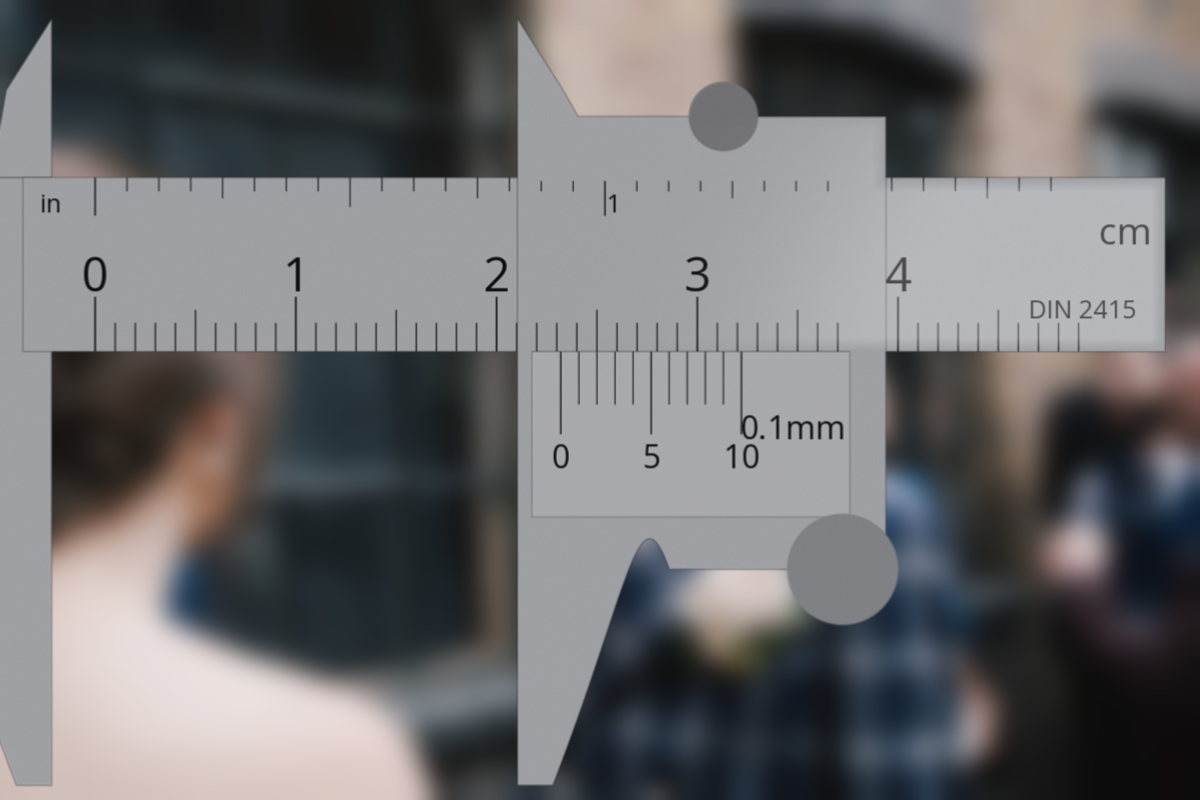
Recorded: 23.2 (mm)
